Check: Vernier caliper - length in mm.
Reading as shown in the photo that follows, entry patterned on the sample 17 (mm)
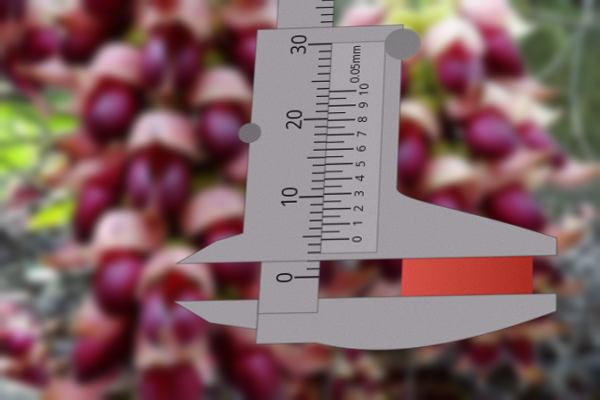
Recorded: 4.6 (mm)
